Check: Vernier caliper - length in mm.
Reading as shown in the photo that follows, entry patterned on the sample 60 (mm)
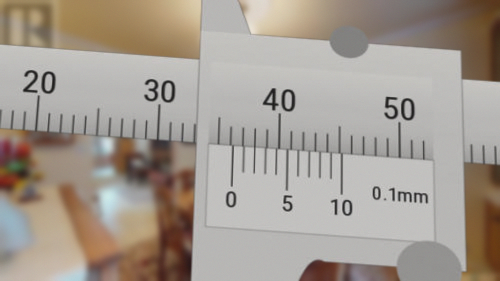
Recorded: 36.2 (mm)
